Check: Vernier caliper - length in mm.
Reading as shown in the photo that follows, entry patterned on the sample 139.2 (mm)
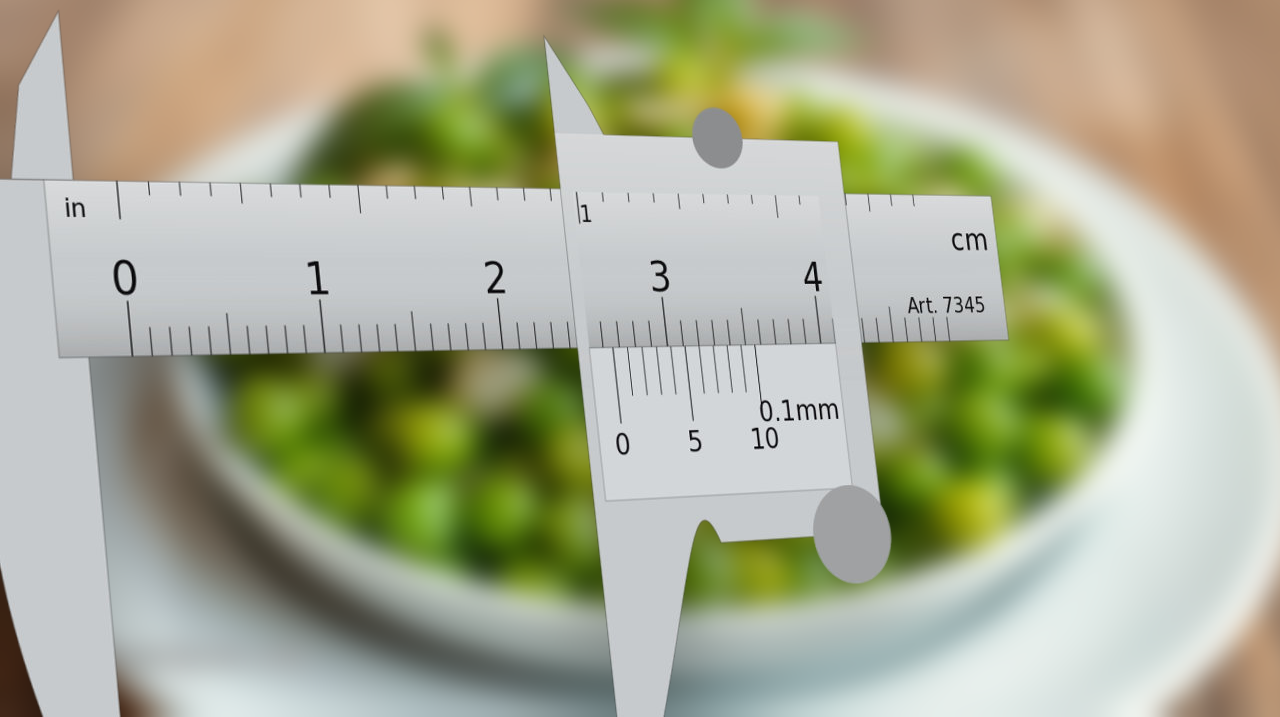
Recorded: 26.6 (mm)
